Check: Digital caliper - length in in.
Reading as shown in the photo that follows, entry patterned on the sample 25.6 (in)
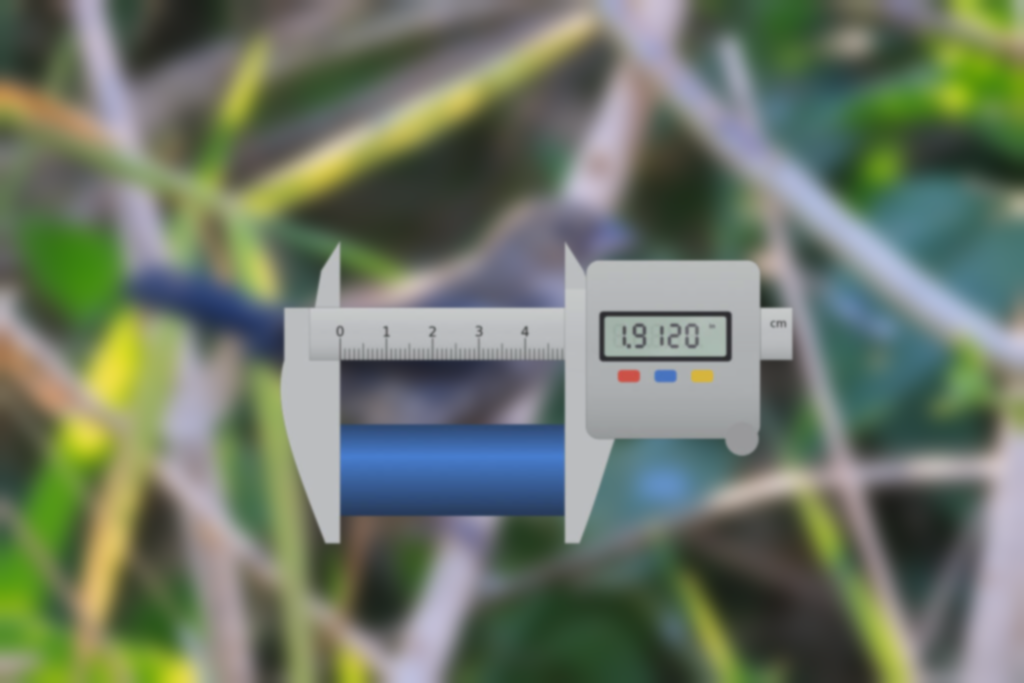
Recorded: 1.9120 (in)
